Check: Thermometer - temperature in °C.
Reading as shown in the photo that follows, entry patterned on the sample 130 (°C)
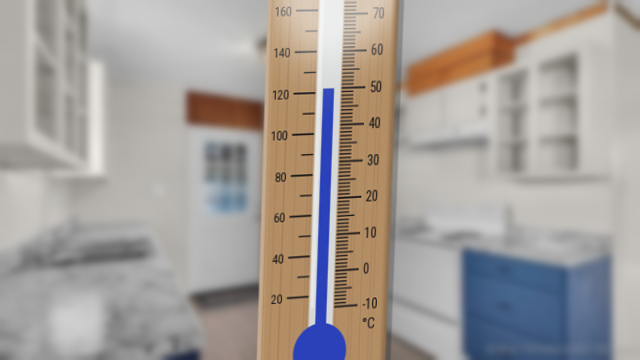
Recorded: 50 (°C)
